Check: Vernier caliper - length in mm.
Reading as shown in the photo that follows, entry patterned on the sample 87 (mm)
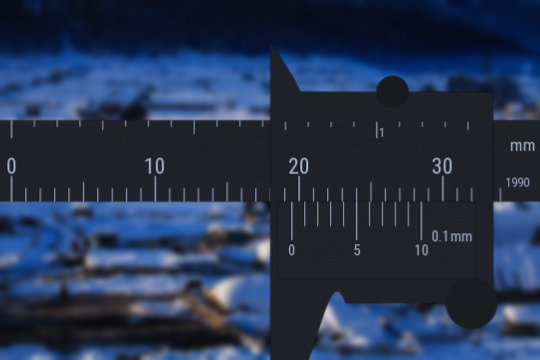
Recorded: 19.5 (mm)
